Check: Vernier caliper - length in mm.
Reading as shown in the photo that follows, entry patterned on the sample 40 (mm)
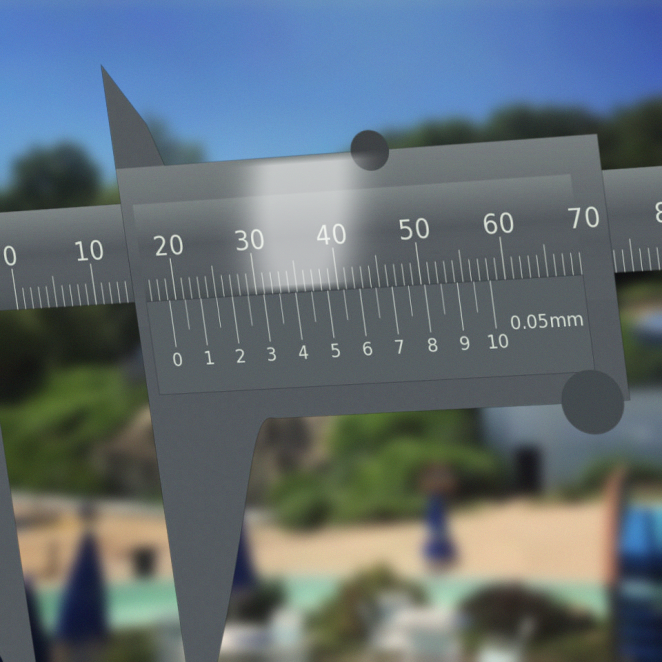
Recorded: 19.2 (mm)
